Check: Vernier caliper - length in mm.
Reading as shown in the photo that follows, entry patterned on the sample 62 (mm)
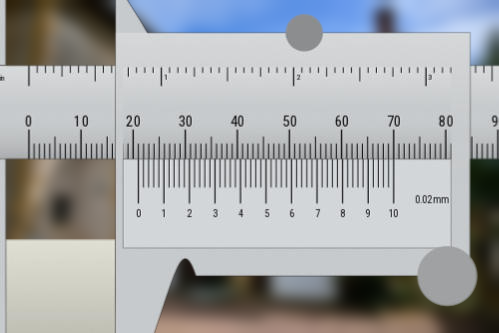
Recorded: 21.0 (mm)
